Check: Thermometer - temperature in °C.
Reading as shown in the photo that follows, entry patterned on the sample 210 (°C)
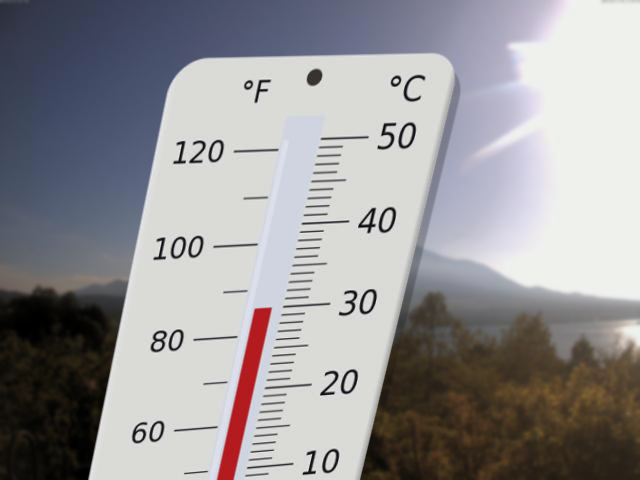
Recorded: 30 (°C)
